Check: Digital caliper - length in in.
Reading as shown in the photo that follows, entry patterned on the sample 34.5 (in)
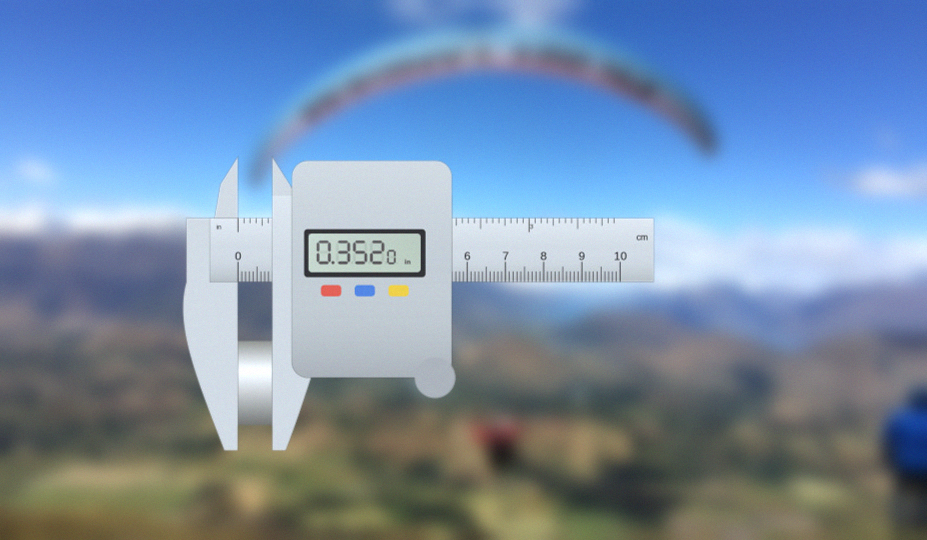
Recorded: 0.3520 (in)
